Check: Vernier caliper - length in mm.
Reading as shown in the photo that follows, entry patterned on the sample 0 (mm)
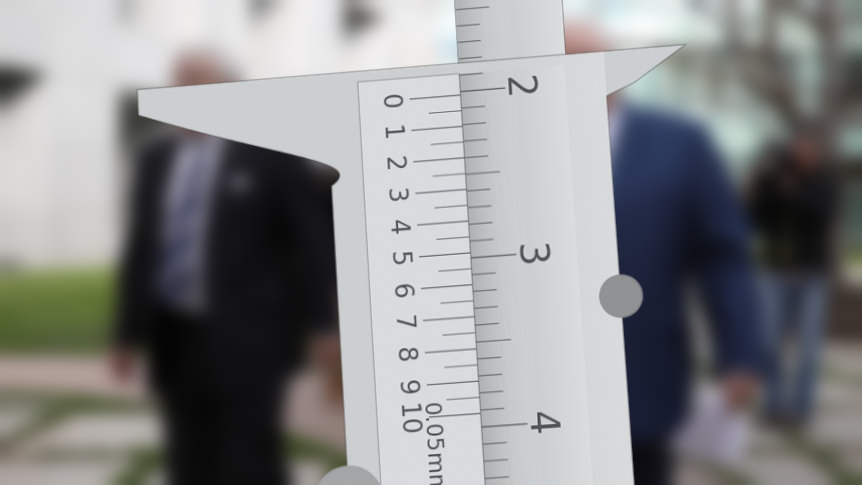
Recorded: 20.2 (mm)
